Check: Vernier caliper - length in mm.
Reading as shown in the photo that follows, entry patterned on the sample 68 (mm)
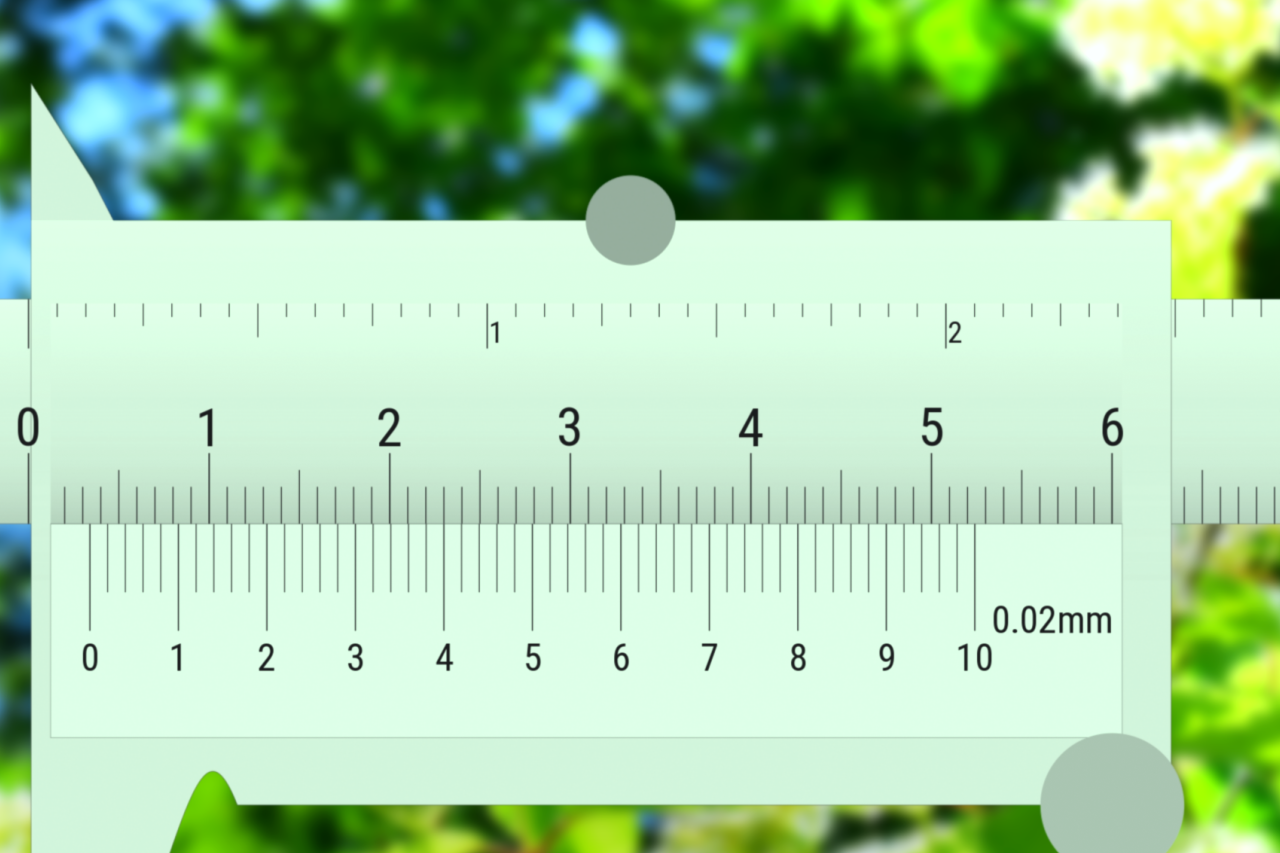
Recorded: 3.4 (mm)
